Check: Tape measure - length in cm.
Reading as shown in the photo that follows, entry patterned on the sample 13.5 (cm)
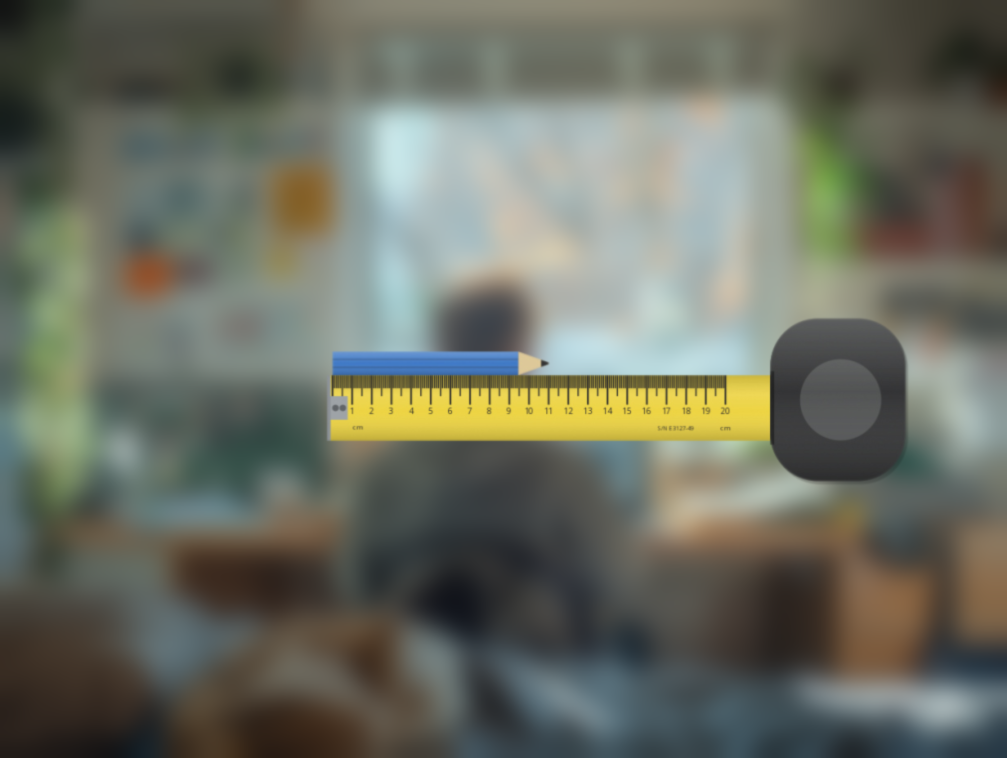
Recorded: 11 (cm)
